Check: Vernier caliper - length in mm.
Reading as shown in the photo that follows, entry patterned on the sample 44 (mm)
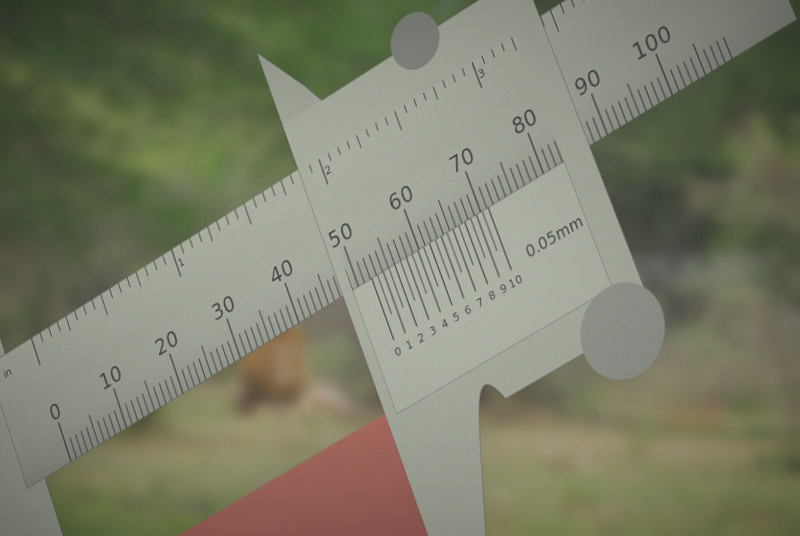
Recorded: 52.2 (mm)
